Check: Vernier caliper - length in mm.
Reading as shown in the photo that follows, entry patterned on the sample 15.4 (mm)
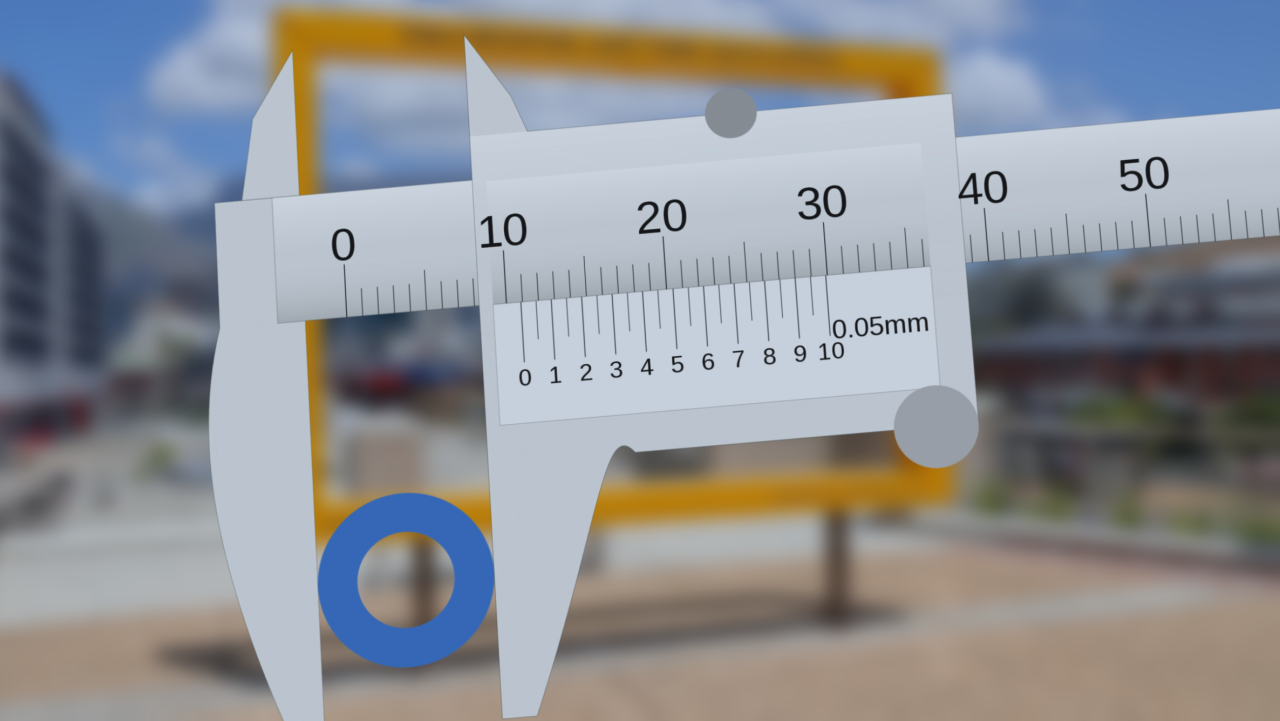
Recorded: 10.9 (mm)
